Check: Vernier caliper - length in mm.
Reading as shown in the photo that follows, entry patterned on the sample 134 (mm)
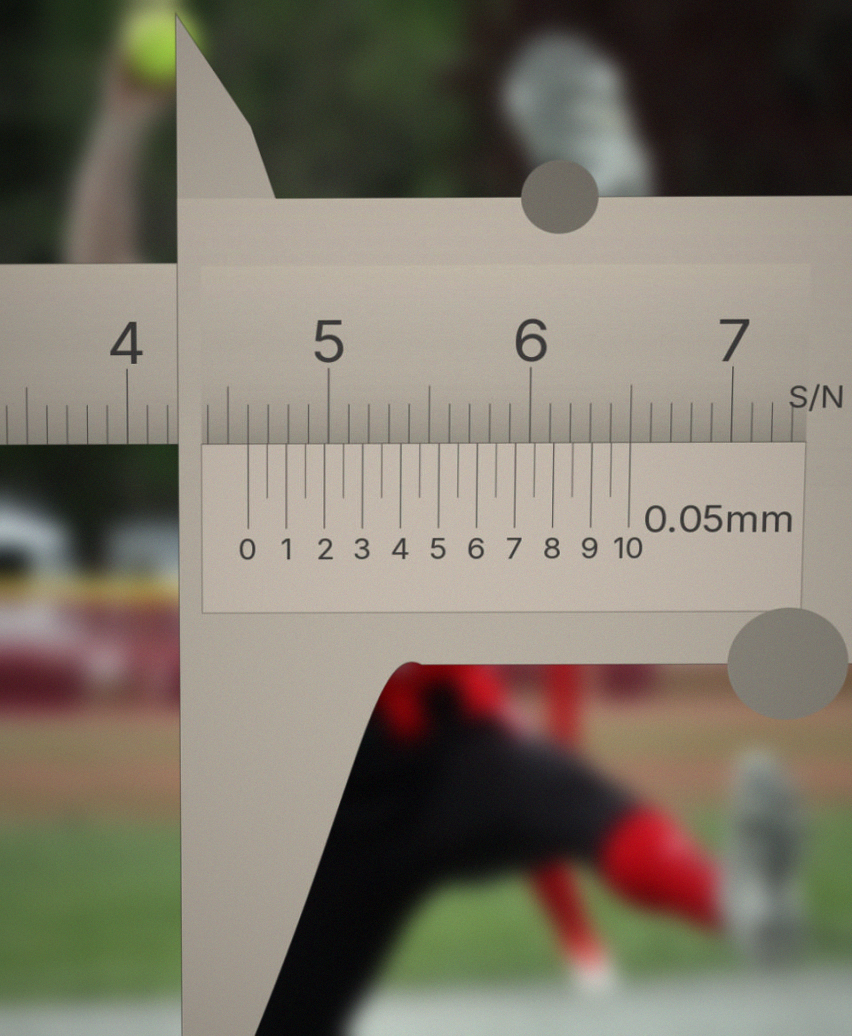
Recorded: 46.0 (mm)
